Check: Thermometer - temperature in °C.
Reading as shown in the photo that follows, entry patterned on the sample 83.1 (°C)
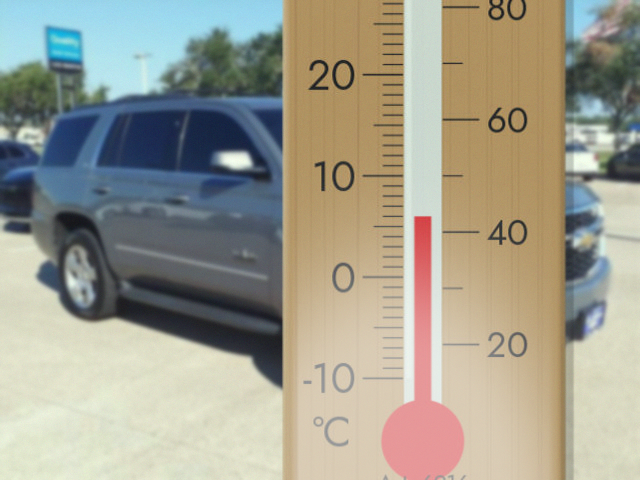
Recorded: 6 (°C)
